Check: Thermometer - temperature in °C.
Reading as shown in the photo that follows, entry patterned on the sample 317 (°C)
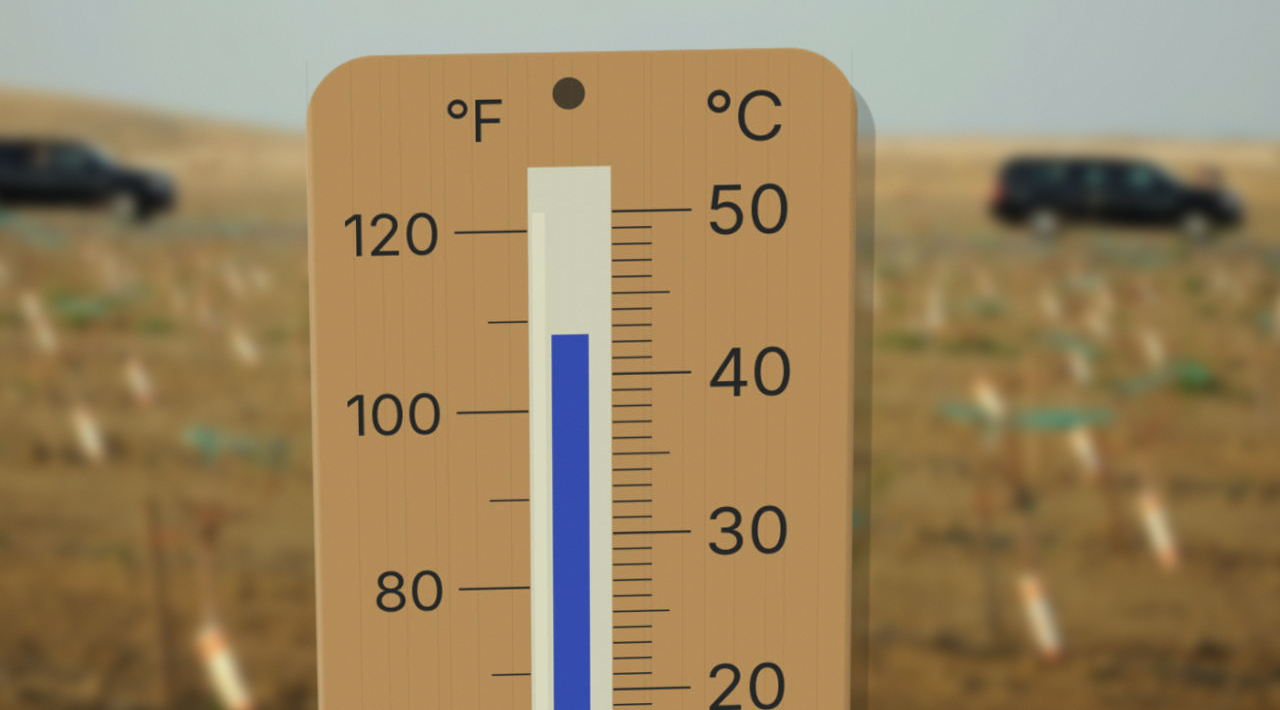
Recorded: 42.5 (°C)
